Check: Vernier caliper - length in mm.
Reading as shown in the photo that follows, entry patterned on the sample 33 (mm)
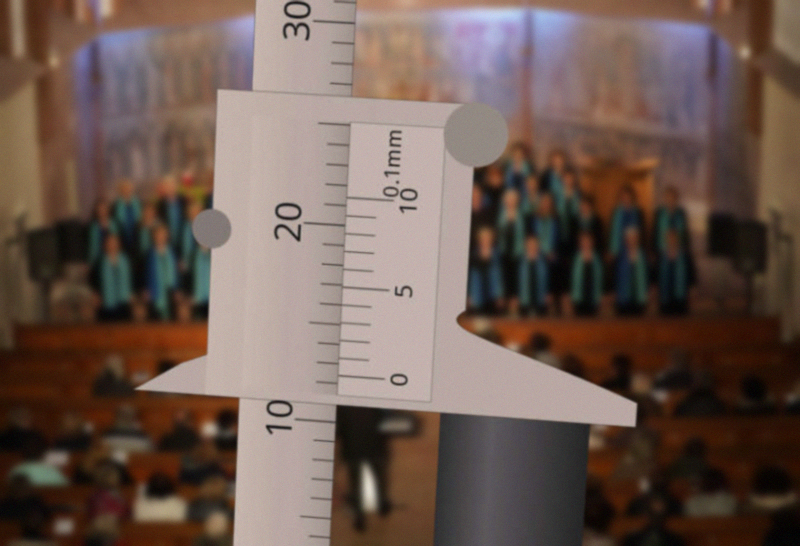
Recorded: 12.4 (mm)
